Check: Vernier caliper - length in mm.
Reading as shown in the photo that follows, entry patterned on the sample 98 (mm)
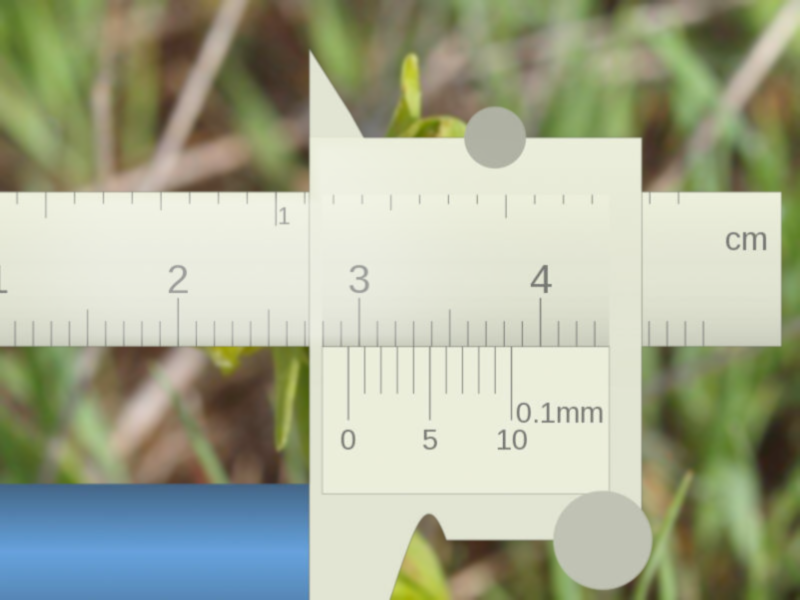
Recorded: 29.4 (mm)
